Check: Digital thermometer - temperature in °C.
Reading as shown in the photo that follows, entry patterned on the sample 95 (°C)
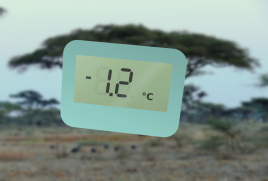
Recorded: -1.2 (°C)
